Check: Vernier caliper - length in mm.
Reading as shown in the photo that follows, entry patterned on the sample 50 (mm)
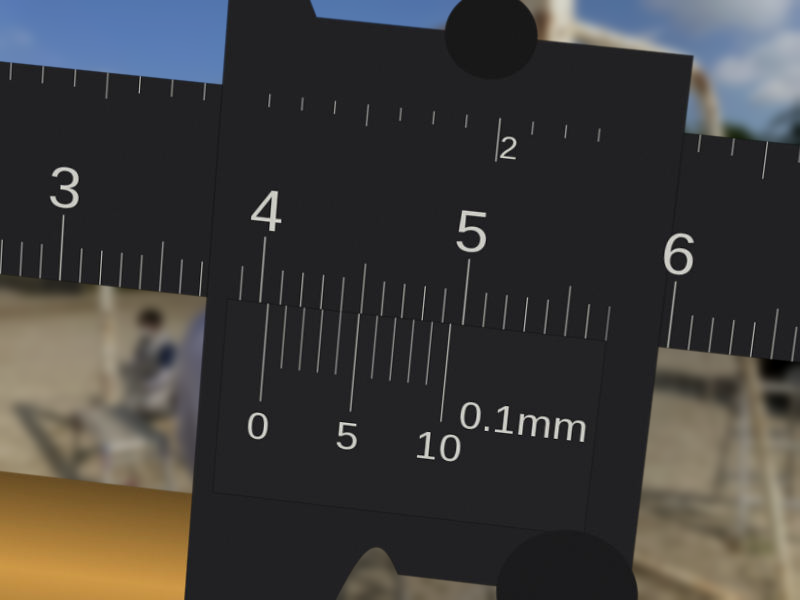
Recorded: 40.4 (mm)
